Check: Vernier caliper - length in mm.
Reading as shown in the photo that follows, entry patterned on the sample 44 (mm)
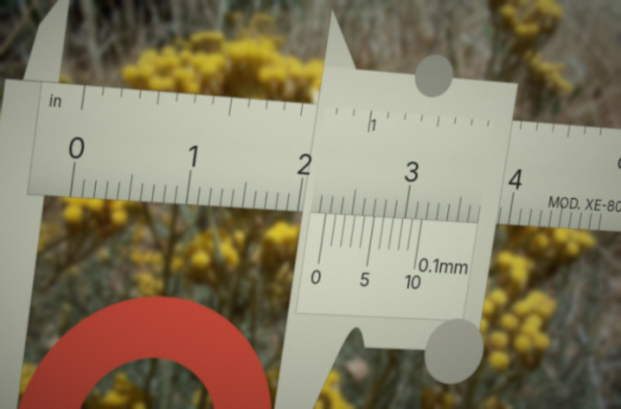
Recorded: 22.6 (mm)
